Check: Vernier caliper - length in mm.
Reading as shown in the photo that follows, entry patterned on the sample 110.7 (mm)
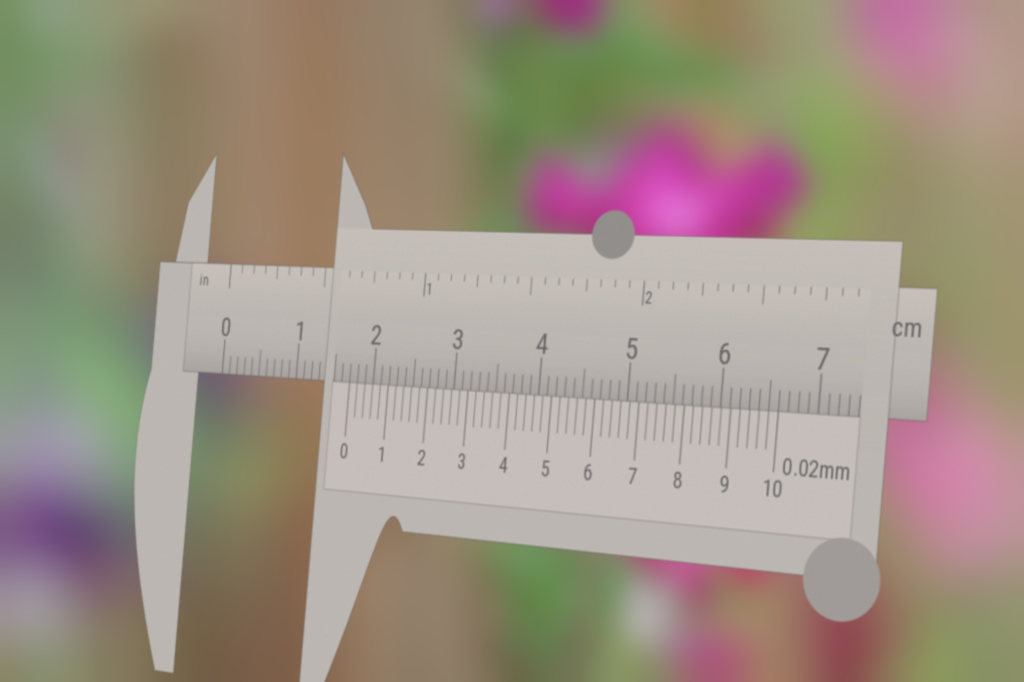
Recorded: 17.0 (mm)
